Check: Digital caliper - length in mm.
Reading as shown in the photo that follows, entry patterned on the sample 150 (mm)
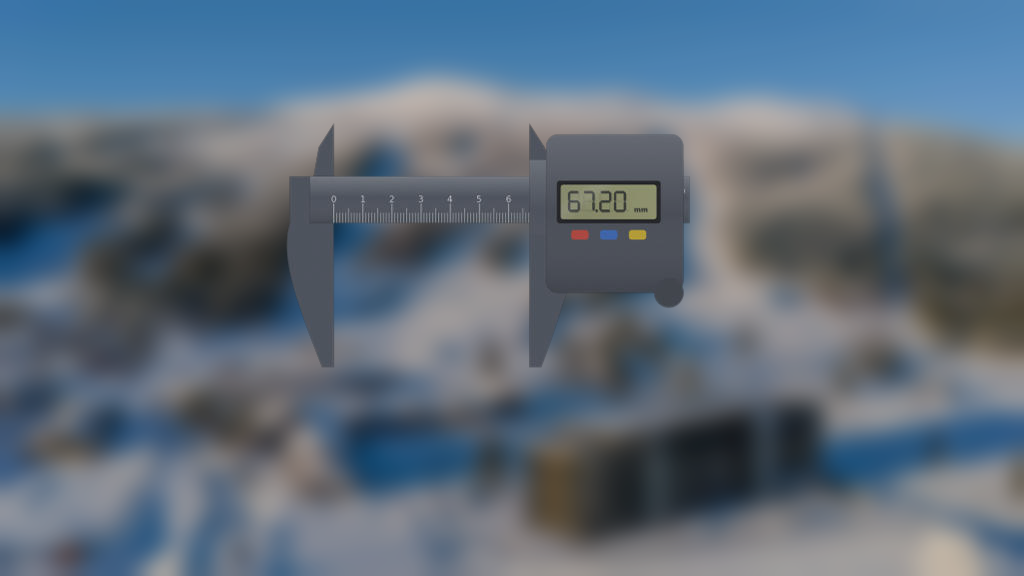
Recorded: 67.20 (mm)
